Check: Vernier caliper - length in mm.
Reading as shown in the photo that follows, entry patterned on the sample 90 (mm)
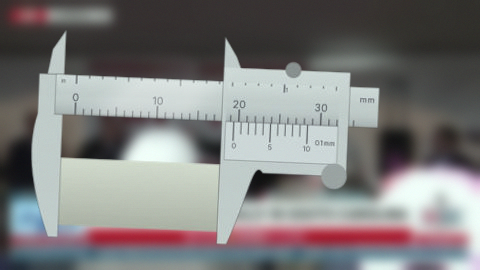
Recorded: 19.4 (mm)
